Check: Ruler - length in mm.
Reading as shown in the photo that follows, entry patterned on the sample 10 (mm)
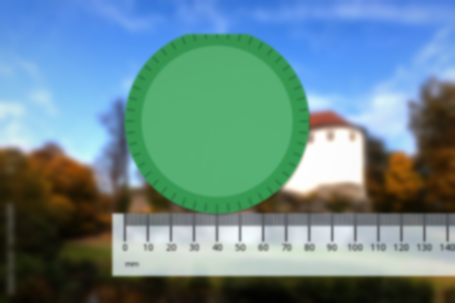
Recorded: 80 (mm)
